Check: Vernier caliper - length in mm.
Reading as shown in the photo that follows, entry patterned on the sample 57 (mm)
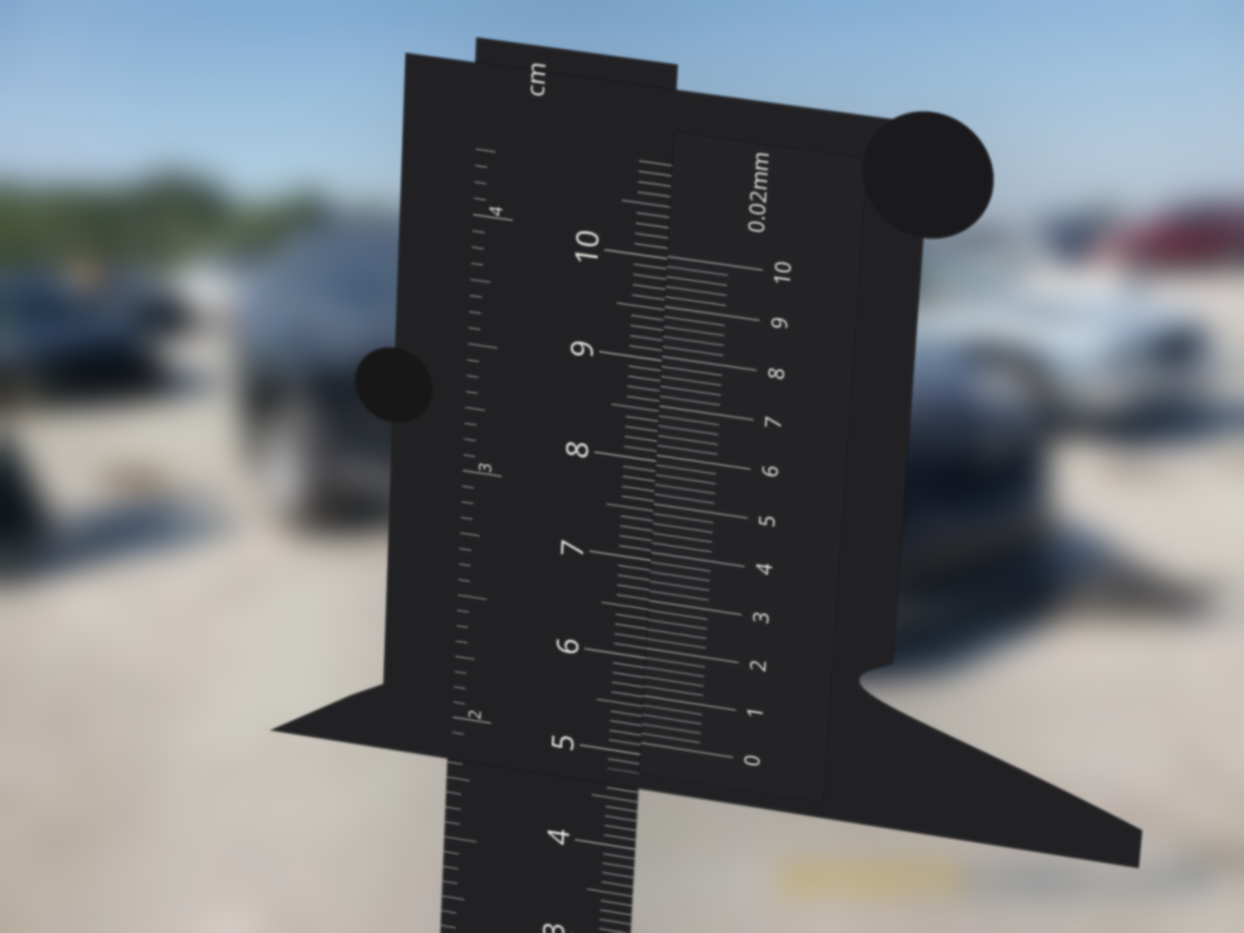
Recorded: 51.2 (mm)
